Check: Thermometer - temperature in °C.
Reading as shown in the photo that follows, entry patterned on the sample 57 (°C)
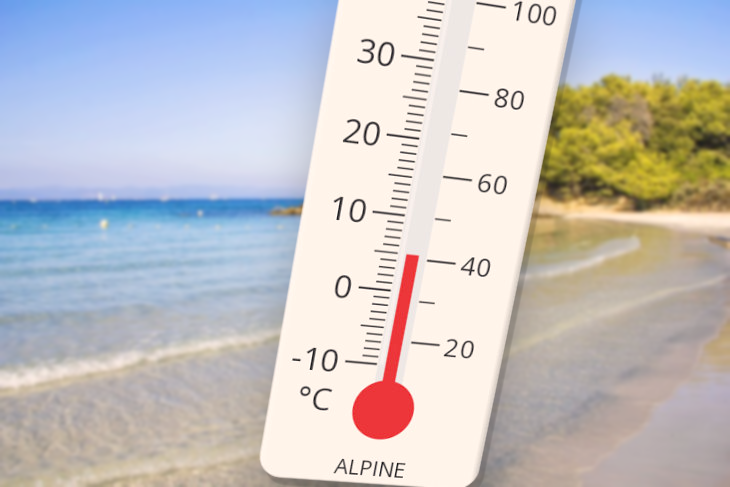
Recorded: 5 (°C)
